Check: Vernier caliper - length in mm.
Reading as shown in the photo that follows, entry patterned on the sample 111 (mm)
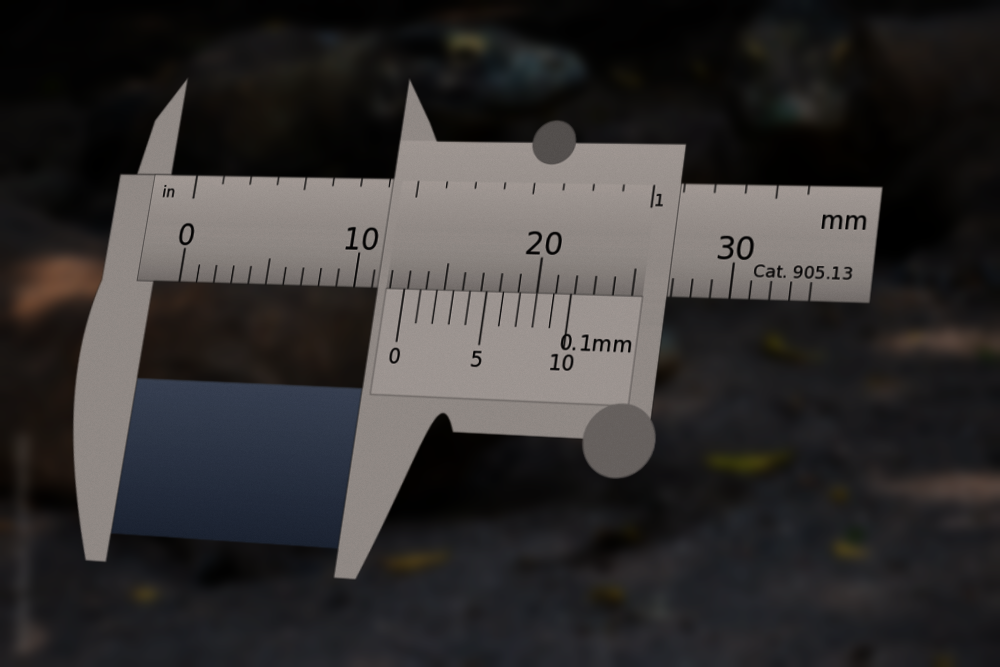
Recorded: 12.8 (mm)
